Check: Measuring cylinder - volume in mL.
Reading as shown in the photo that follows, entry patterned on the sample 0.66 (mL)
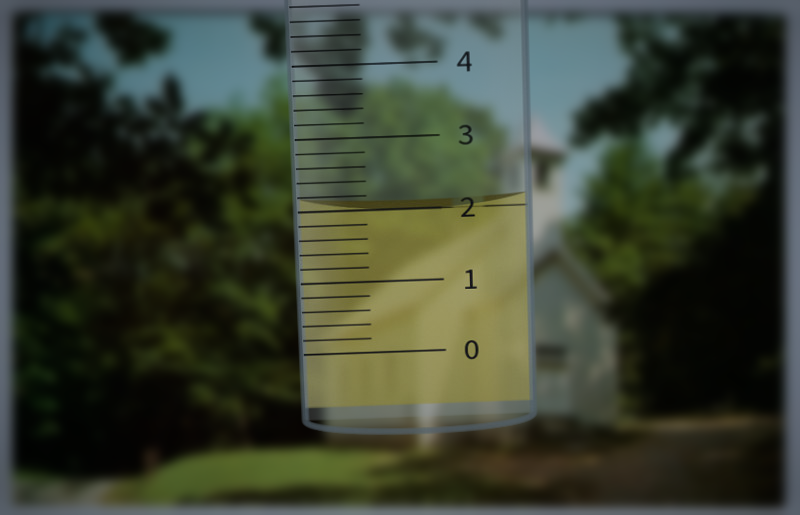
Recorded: 2 (mL)
